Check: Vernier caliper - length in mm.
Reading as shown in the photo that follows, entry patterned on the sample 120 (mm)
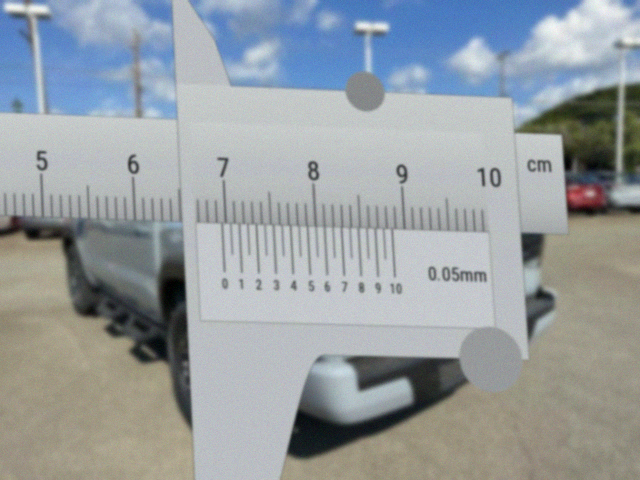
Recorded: 69.6 (mm)
